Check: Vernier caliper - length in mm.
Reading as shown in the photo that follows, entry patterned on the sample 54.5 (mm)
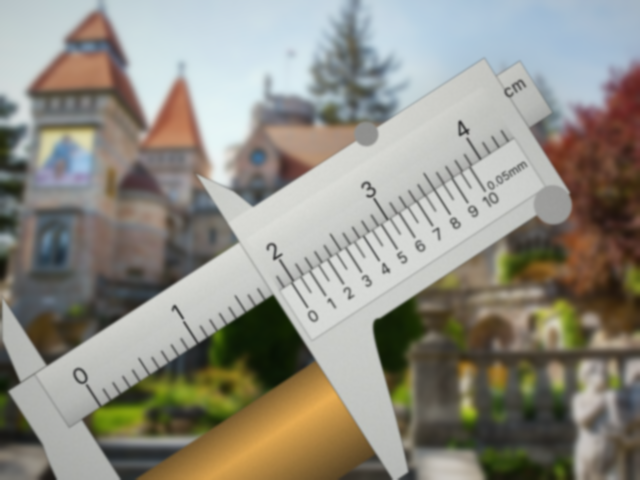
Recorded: 19.8 (mm)
